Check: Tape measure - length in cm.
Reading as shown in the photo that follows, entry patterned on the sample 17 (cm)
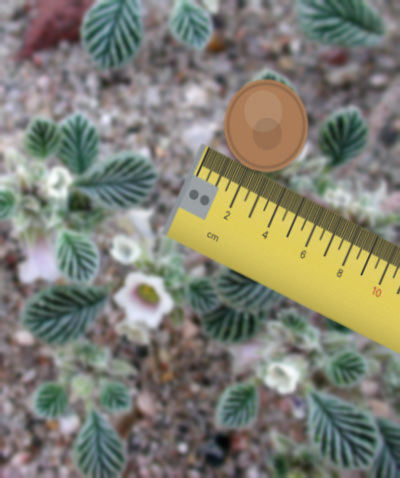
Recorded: 4 (cm)
